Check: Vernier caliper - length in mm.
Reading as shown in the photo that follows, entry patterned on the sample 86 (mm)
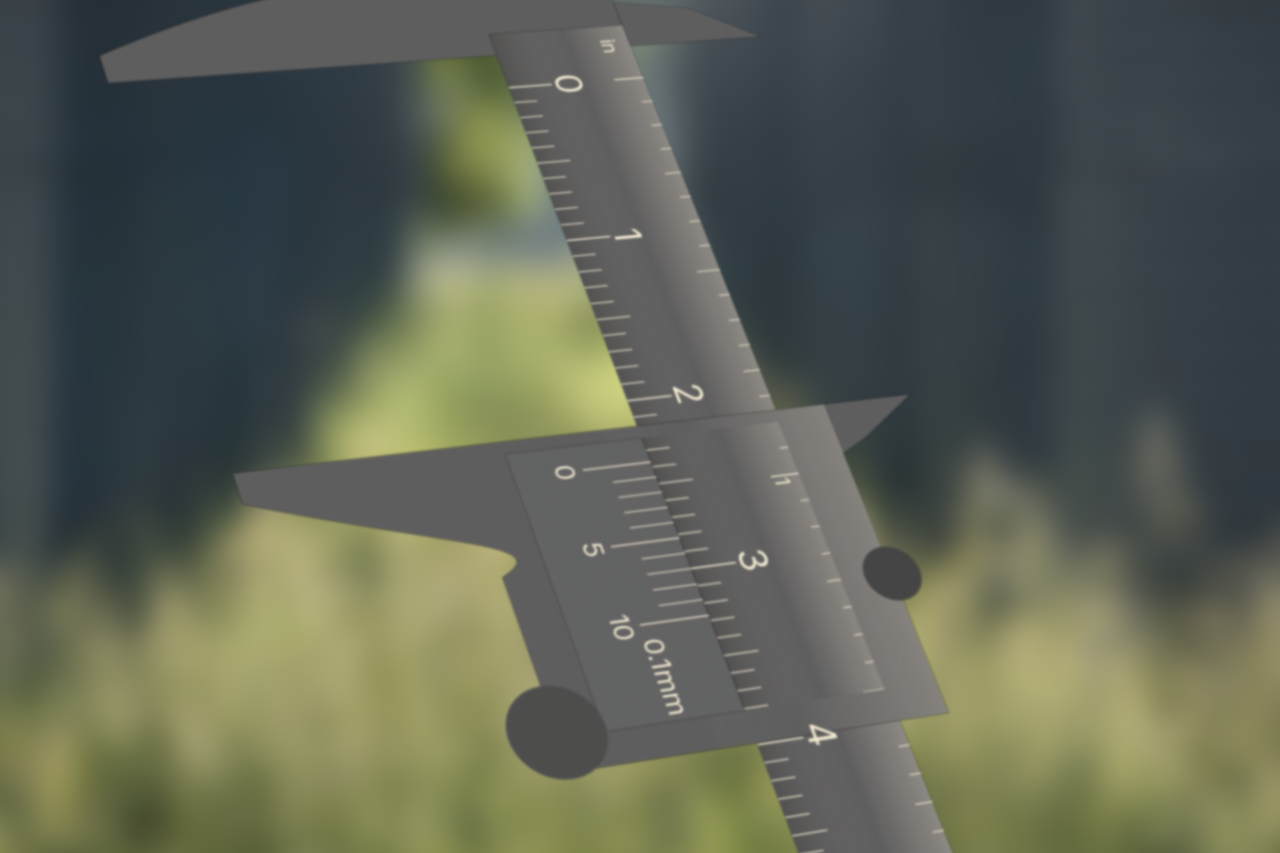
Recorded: 23.7 (mm)
